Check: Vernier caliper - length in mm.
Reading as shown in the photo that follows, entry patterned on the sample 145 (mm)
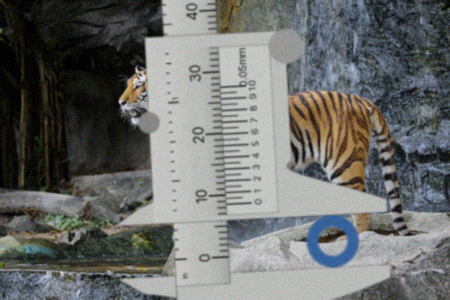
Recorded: 8.5 (mm)
